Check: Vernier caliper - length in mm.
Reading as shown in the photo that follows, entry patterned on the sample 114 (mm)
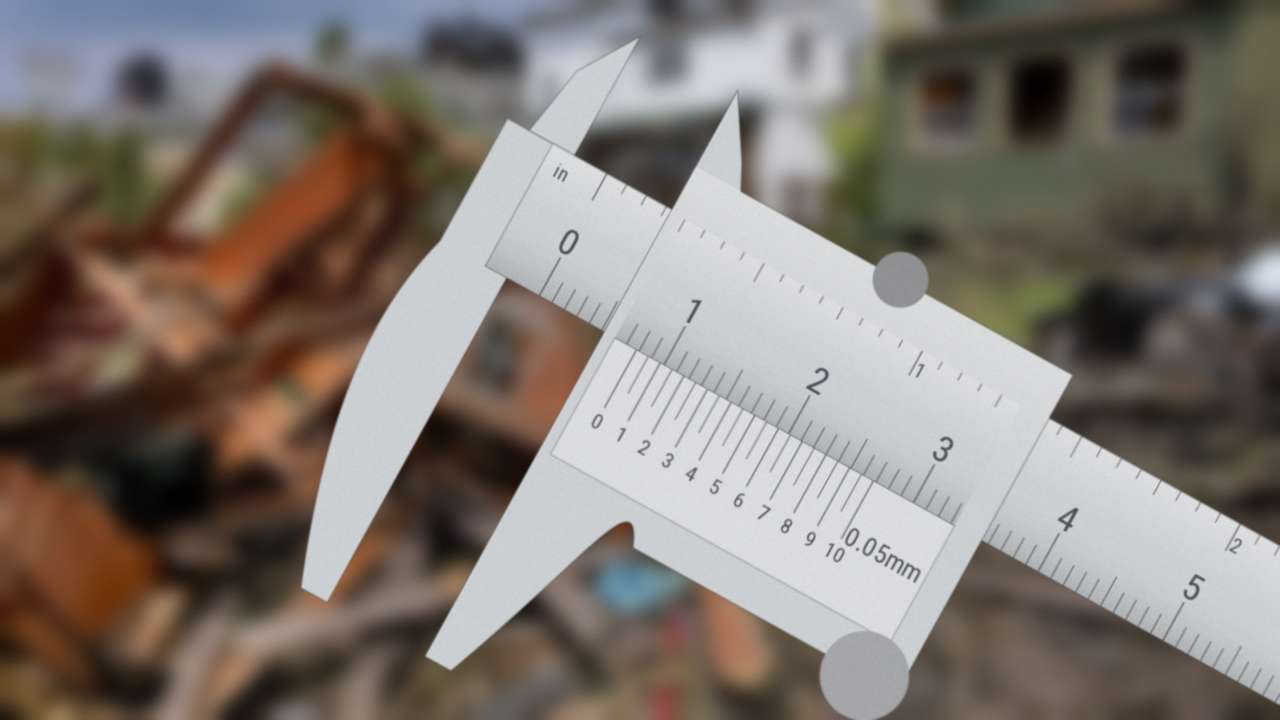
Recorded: 7.8 (mm)
